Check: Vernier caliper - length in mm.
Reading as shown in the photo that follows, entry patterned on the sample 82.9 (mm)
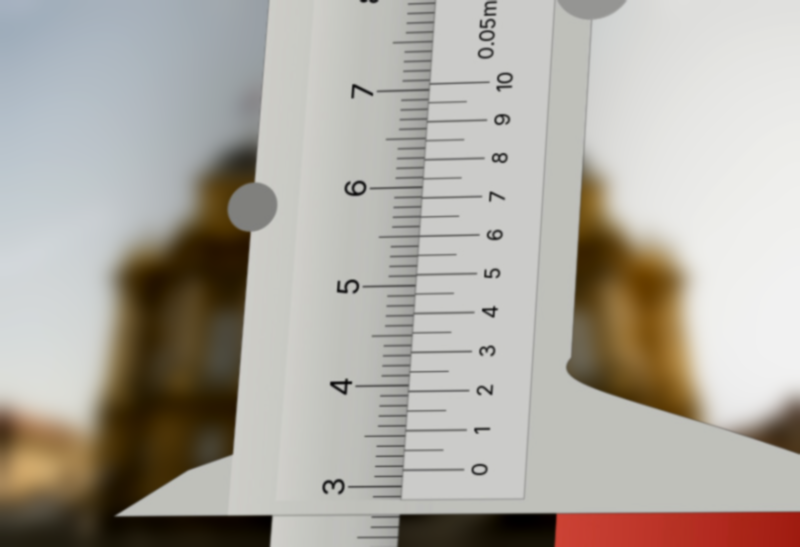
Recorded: 31.6 (mm)
